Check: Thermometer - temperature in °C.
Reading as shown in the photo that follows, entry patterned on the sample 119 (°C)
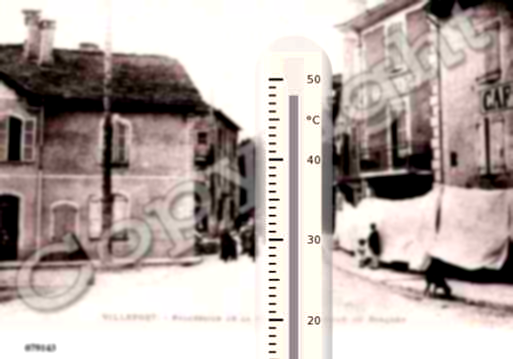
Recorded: 48 (°C)
